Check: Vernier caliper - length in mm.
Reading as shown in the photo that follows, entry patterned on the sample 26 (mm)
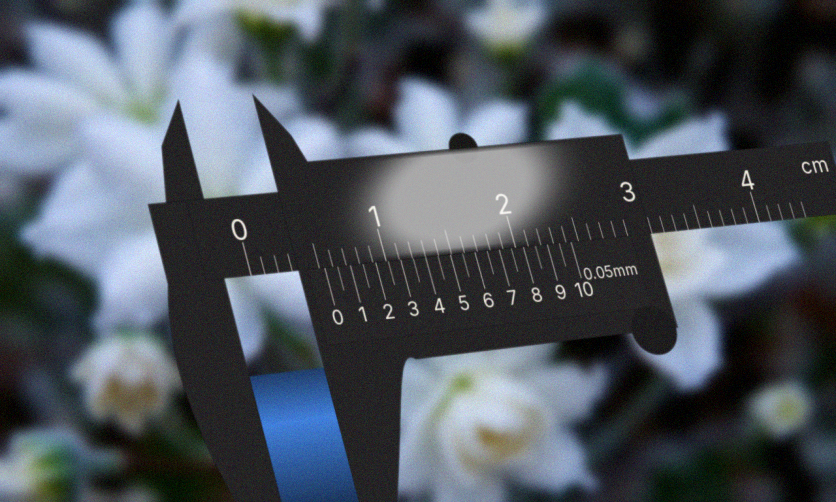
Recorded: 5.4 (mm)
